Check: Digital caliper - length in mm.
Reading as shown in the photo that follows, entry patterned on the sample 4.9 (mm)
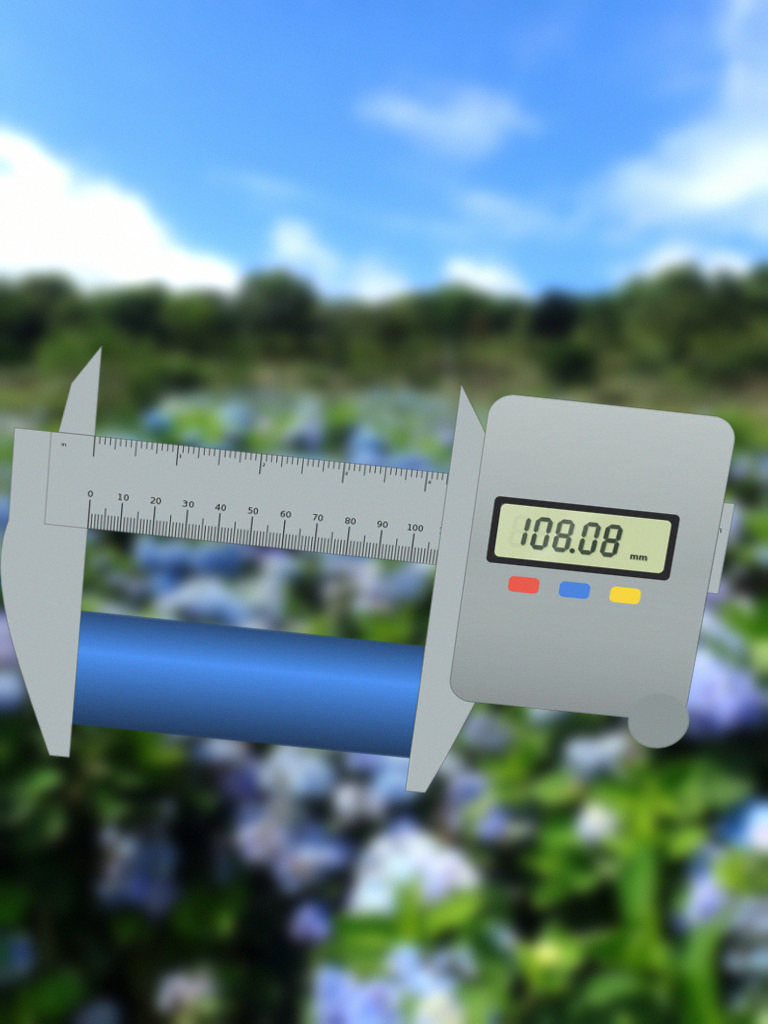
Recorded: 108.08 (mm)
